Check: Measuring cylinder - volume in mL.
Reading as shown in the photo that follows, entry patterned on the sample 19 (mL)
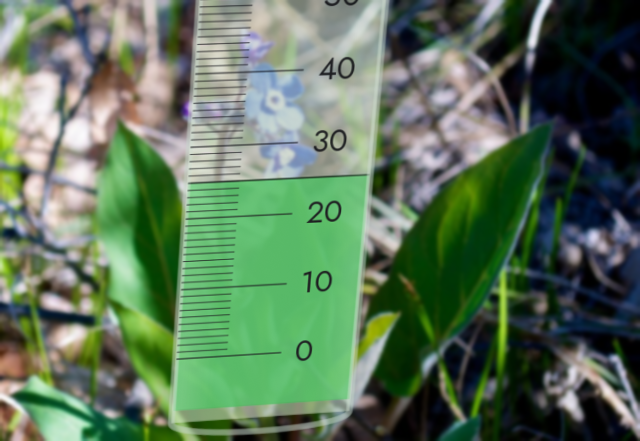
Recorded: 25 (mL)
